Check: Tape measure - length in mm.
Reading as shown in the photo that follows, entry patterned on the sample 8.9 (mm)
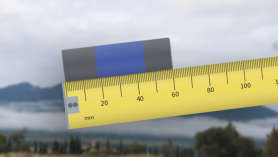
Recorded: 60 (mm)
